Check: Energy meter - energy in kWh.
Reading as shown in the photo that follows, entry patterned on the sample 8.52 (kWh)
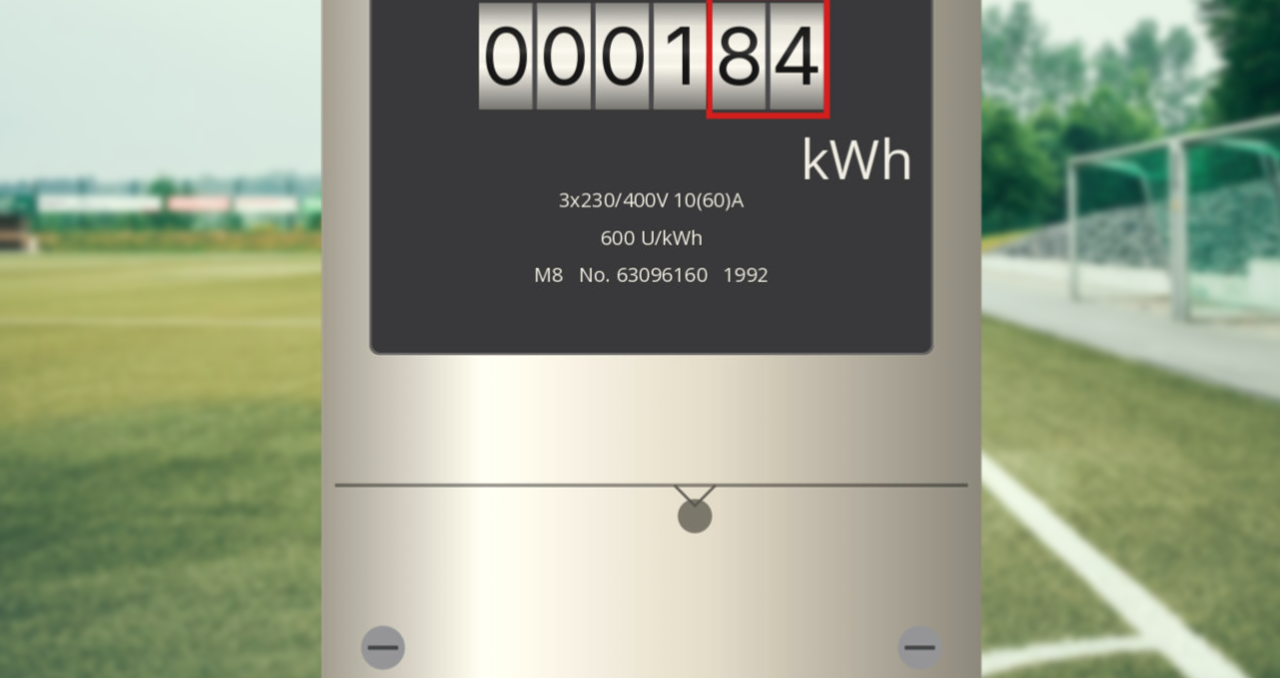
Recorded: 1.84 (kWh)
